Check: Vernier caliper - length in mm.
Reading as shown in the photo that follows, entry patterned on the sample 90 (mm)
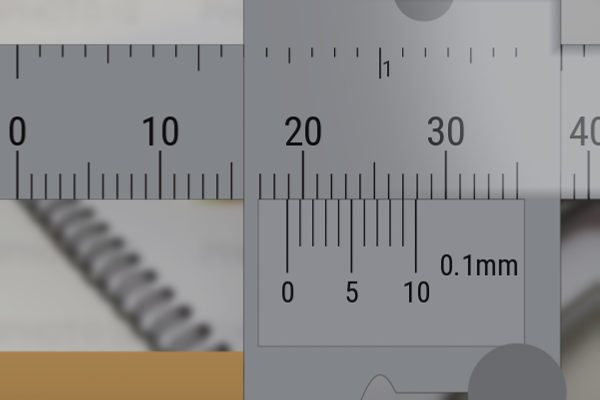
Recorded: 18.9 (mm)
